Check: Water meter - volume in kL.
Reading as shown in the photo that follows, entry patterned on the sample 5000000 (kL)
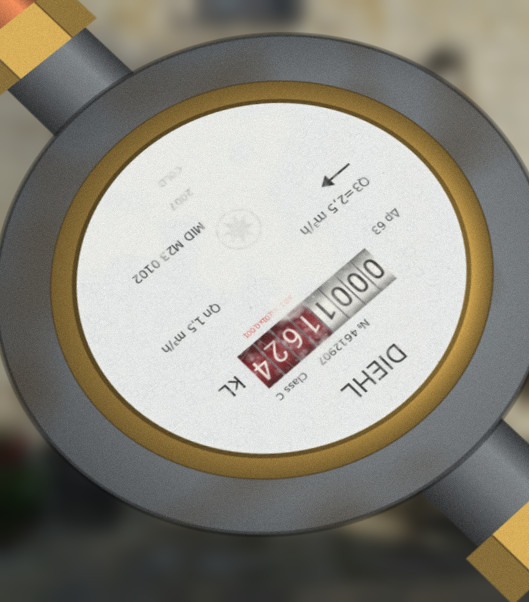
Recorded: 1.1624 (kL)
